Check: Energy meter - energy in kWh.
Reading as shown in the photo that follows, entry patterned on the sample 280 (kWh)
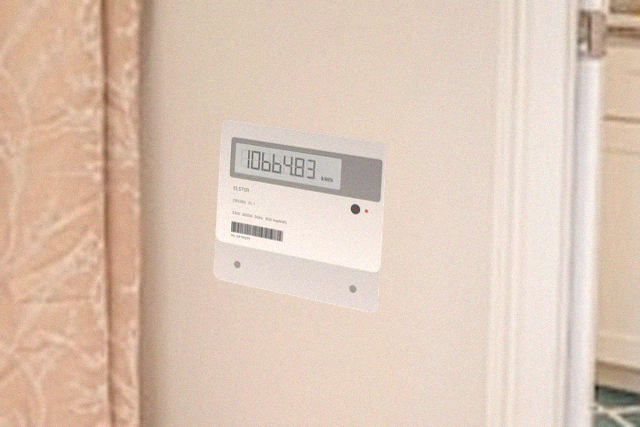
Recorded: 10664.83 (kWh)
